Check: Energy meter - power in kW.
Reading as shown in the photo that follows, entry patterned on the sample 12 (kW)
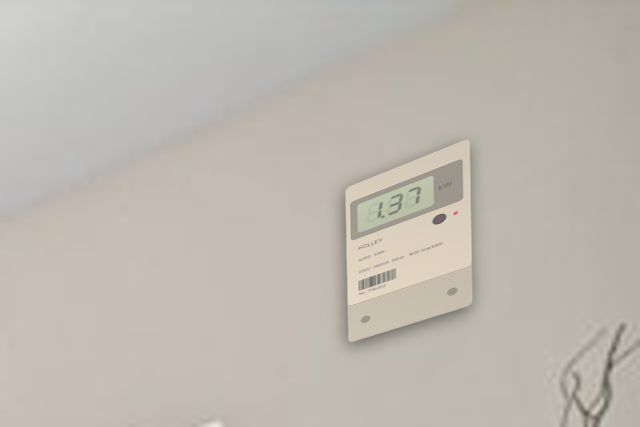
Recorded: 1.37 (kW)
